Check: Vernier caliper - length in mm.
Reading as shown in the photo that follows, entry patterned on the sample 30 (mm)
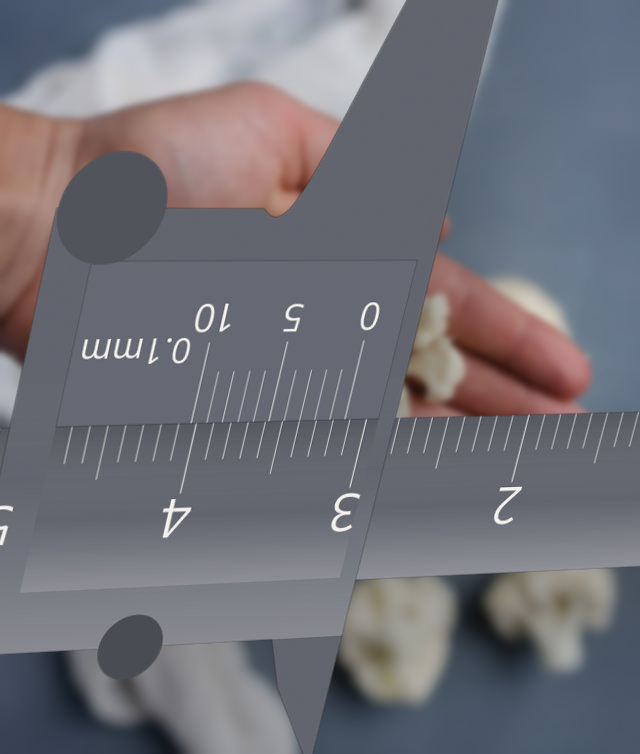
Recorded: 31.3 (mm)
